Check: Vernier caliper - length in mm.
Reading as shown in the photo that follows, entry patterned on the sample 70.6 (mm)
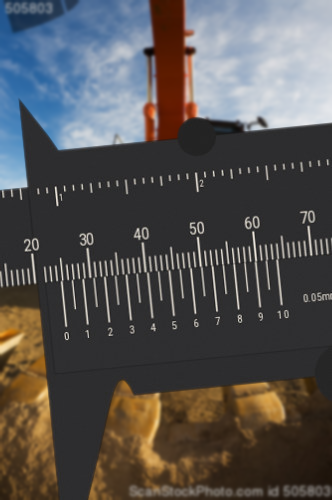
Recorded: 24.8 (mm)
